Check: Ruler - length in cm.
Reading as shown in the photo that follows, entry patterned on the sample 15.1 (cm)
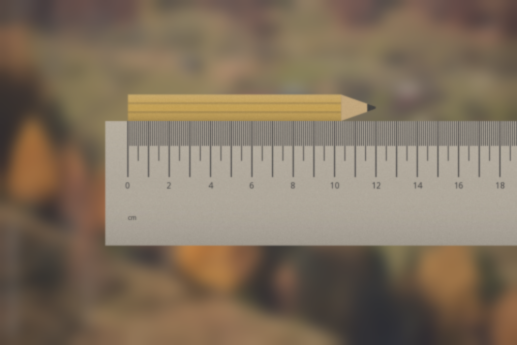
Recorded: 12 (cm)
